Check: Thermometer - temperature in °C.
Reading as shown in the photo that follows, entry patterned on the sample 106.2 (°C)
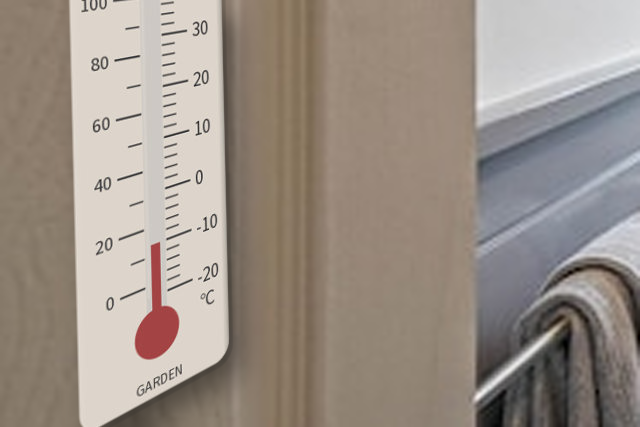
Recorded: -10 (°C)
